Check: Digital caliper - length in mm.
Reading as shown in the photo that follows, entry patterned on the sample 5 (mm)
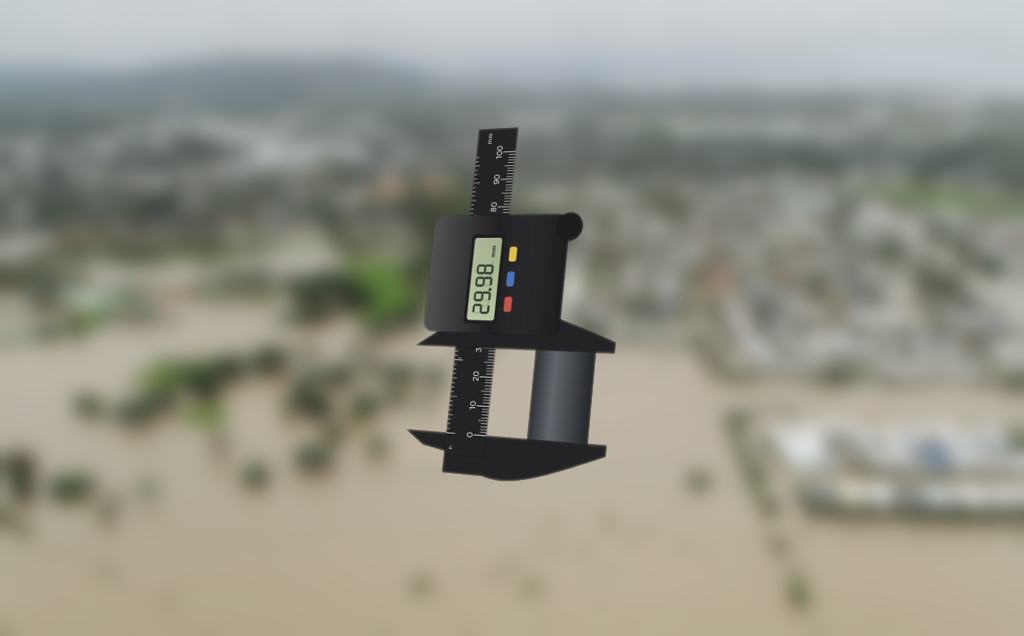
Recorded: 29.98 (mm)
